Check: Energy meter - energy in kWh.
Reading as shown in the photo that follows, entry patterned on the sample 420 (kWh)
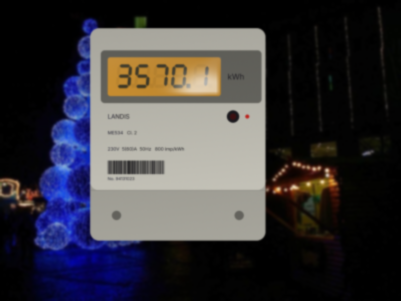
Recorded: 3570.1 (kWh)
